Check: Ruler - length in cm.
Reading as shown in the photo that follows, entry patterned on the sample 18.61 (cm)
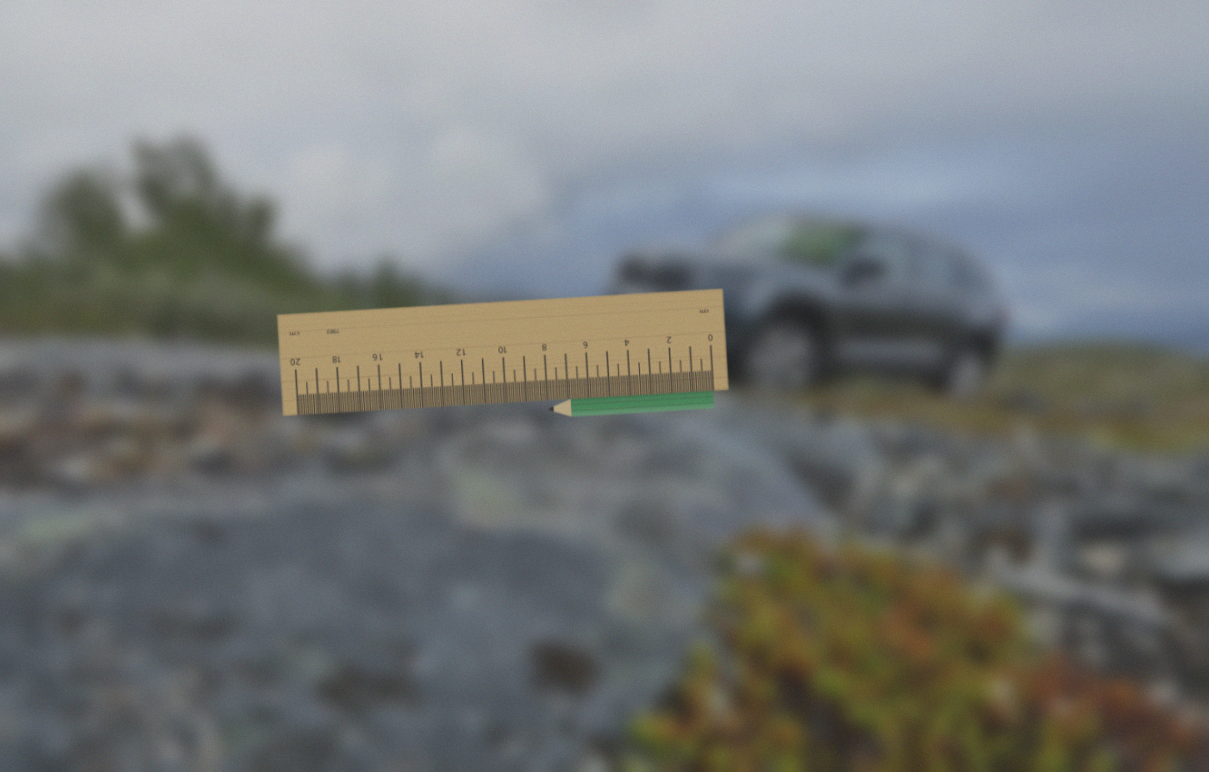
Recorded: 8 (cm)
